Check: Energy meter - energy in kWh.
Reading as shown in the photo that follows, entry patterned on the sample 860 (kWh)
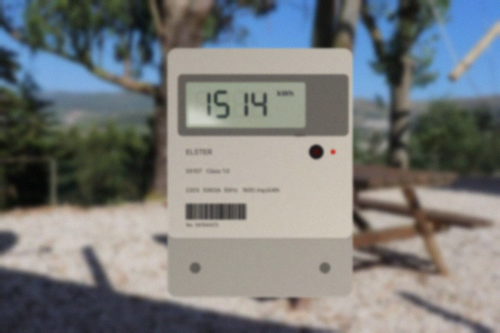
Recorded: 1514 (kWh)
